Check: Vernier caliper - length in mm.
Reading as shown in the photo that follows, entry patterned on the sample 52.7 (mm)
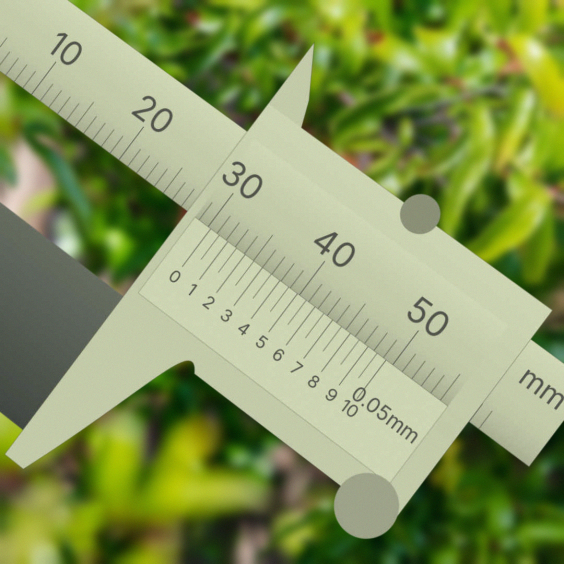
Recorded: 30.3 (mm)
